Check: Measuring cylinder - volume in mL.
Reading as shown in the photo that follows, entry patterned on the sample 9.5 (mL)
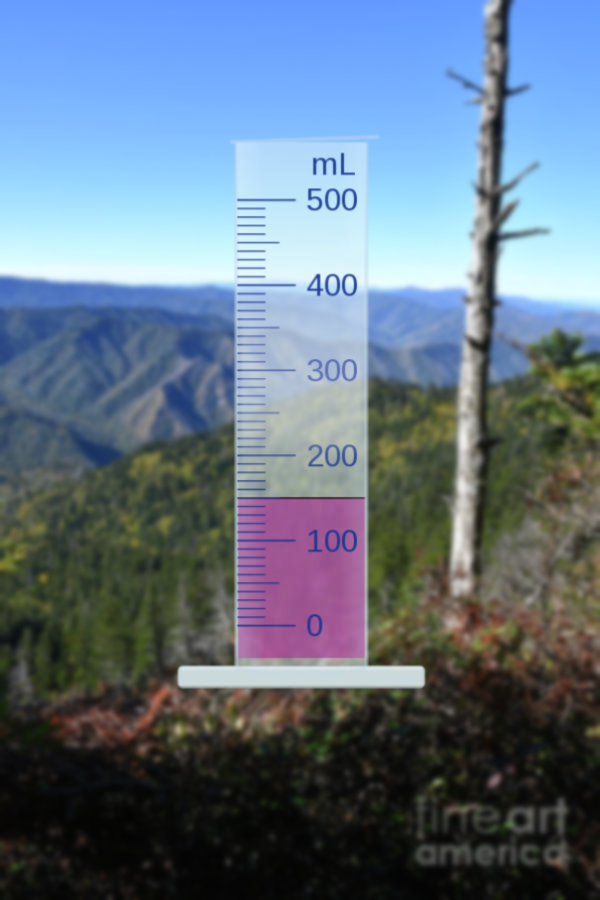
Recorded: 150 (mL)
